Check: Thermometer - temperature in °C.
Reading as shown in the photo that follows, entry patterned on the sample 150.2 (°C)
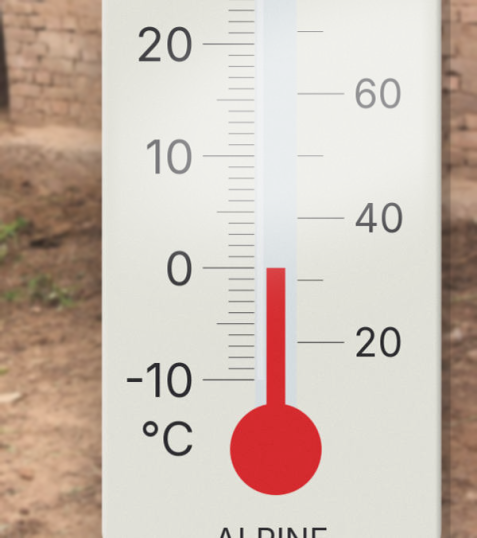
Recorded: 0 (°C)
